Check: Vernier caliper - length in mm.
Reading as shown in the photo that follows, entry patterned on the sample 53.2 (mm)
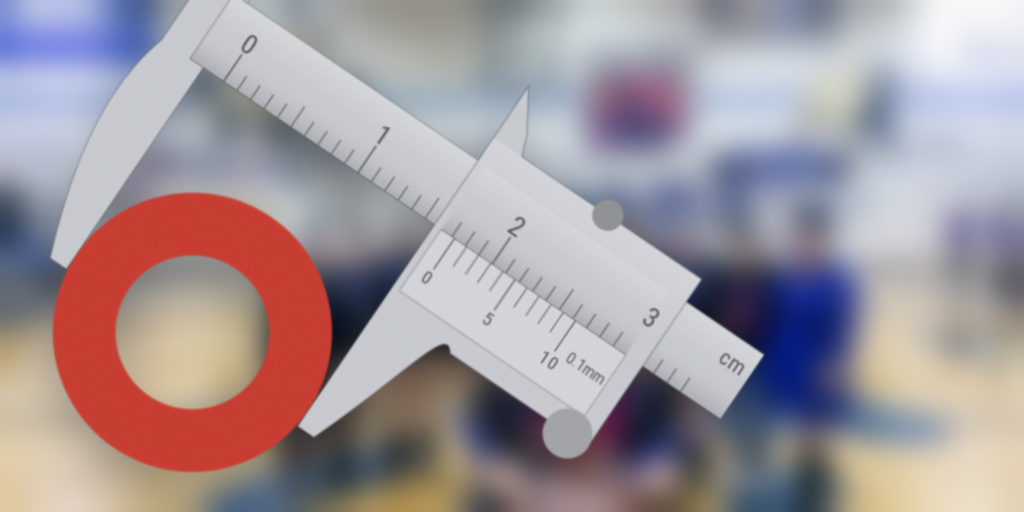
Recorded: 17.2 (mm)
